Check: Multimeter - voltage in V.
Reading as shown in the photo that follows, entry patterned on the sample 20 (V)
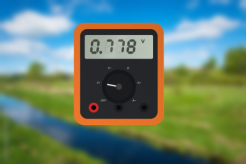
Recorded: 0.778 (V)
